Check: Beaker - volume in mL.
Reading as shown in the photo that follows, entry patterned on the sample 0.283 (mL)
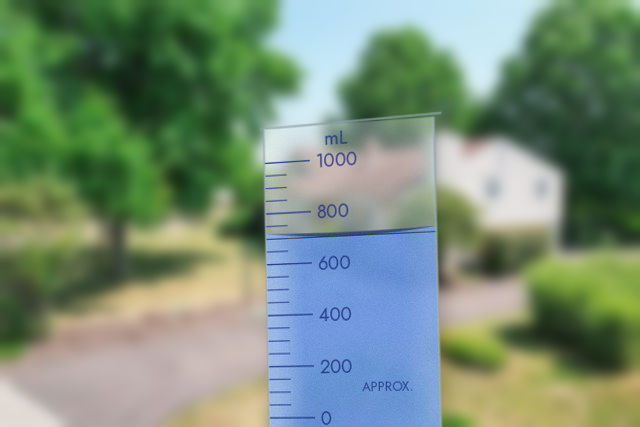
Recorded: 700 (mL)
